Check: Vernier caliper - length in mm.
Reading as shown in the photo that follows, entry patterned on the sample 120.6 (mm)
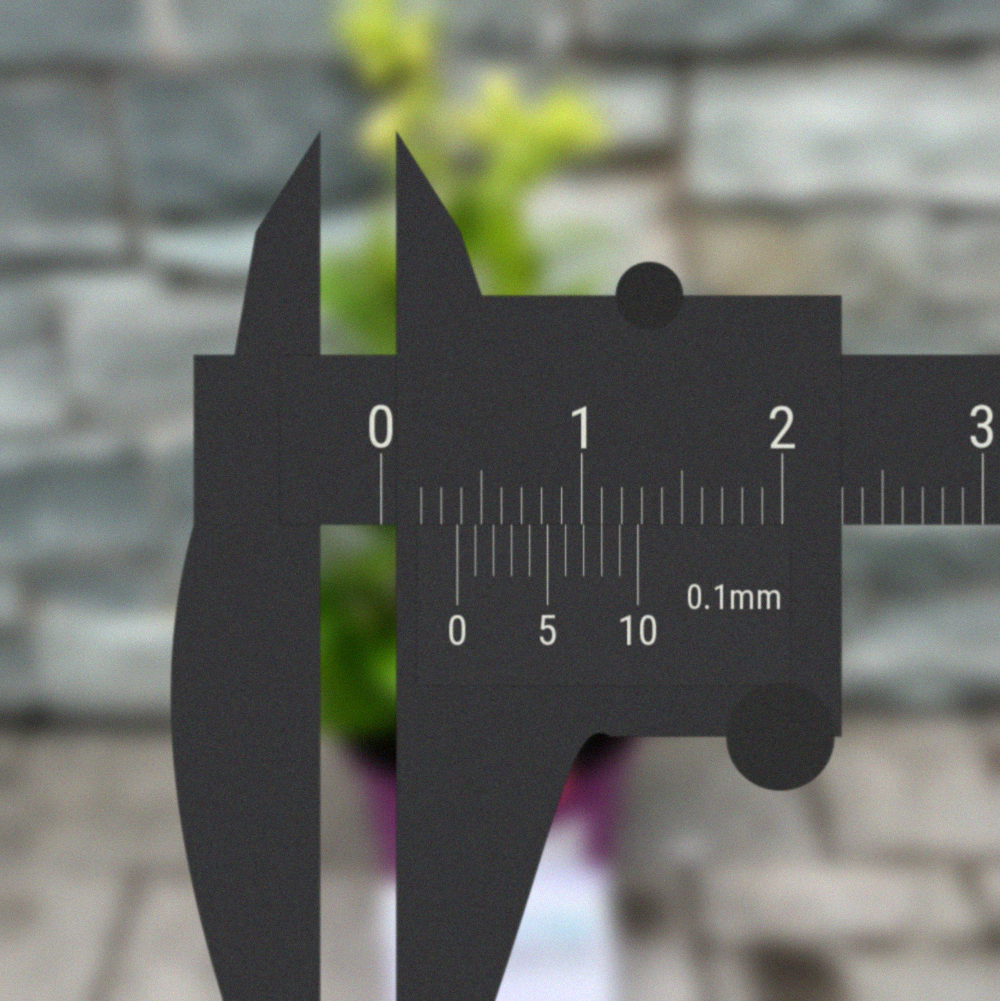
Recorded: 3.8 (mm)
